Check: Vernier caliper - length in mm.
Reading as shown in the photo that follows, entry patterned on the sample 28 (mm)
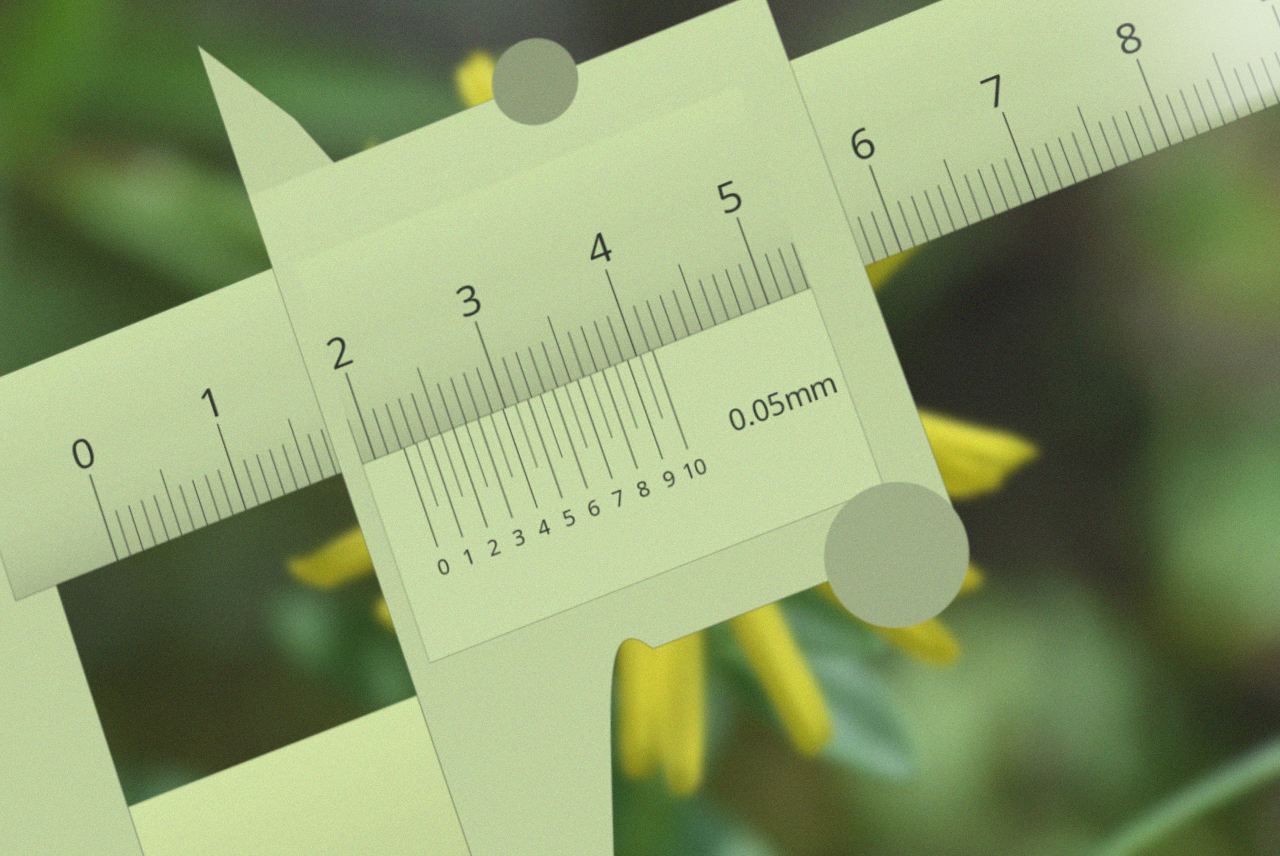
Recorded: 22.2 (mm)
